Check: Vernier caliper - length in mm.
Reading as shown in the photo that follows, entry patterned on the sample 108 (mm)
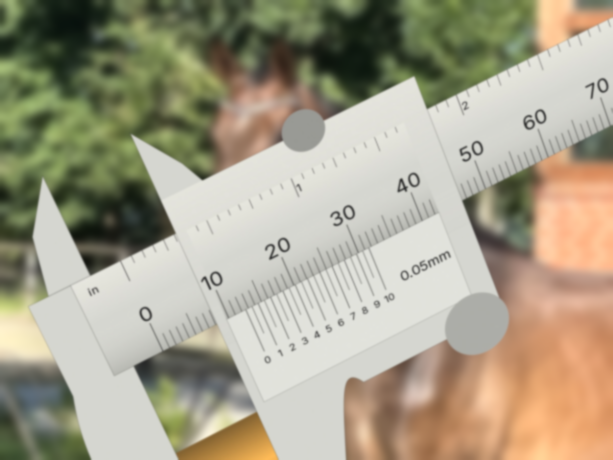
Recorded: 12.6 (mm)
